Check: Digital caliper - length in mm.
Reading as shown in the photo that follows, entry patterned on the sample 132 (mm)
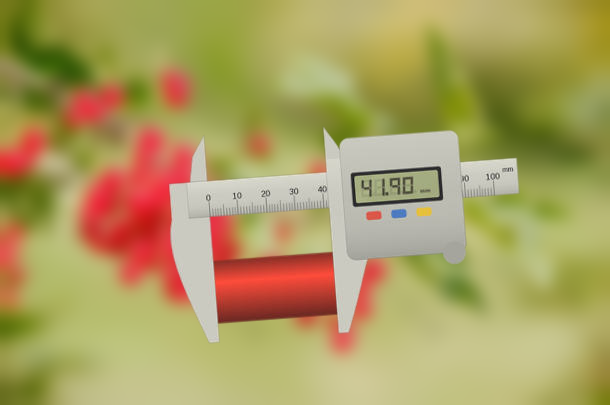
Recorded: 41.90 (mm)
